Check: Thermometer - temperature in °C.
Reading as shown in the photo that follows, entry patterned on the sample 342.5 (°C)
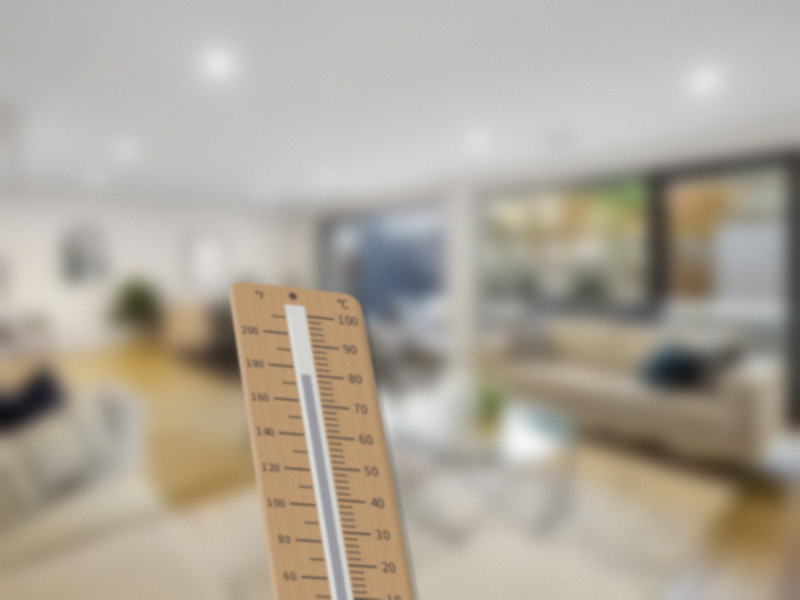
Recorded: 80 (°C)
